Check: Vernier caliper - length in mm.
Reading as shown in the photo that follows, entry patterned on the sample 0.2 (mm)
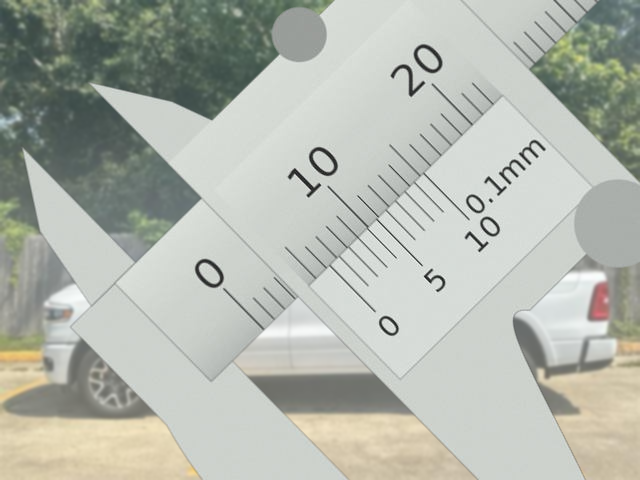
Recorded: 6.3 (mm)
